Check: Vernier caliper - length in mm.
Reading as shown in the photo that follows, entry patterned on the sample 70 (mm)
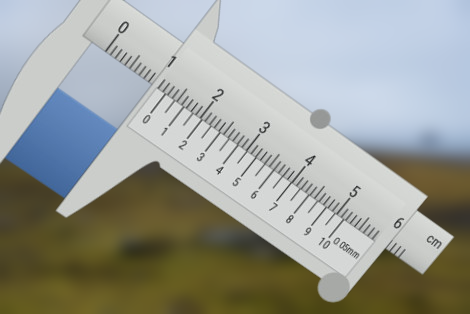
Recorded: 12.6 (mm)
